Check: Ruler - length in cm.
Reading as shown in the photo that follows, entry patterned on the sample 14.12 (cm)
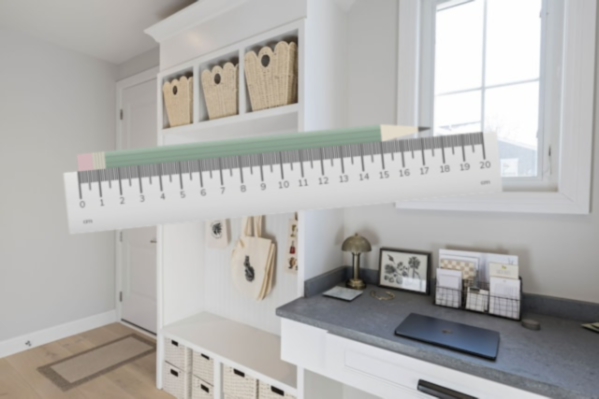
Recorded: 17.5 (cm)
